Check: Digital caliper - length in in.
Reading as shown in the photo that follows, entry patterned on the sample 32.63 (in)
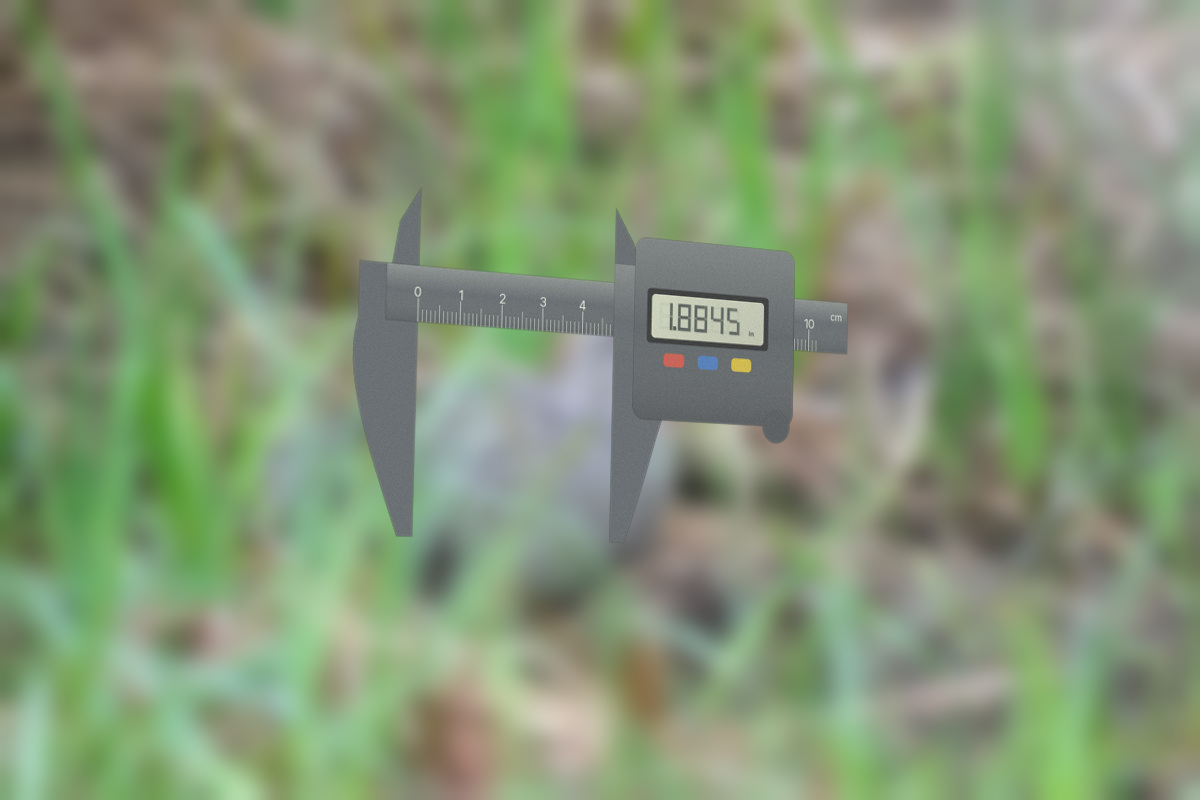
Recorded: 1.8845 (in)
